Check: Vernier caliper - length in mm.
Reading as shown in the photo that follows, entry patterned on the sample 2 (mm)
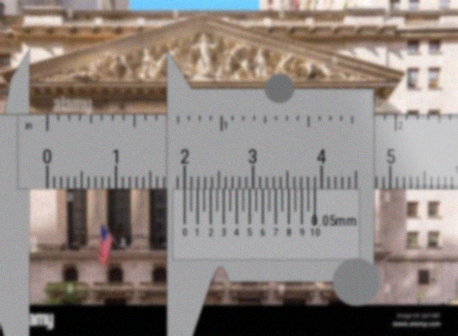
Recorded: 20.0 (mm)
